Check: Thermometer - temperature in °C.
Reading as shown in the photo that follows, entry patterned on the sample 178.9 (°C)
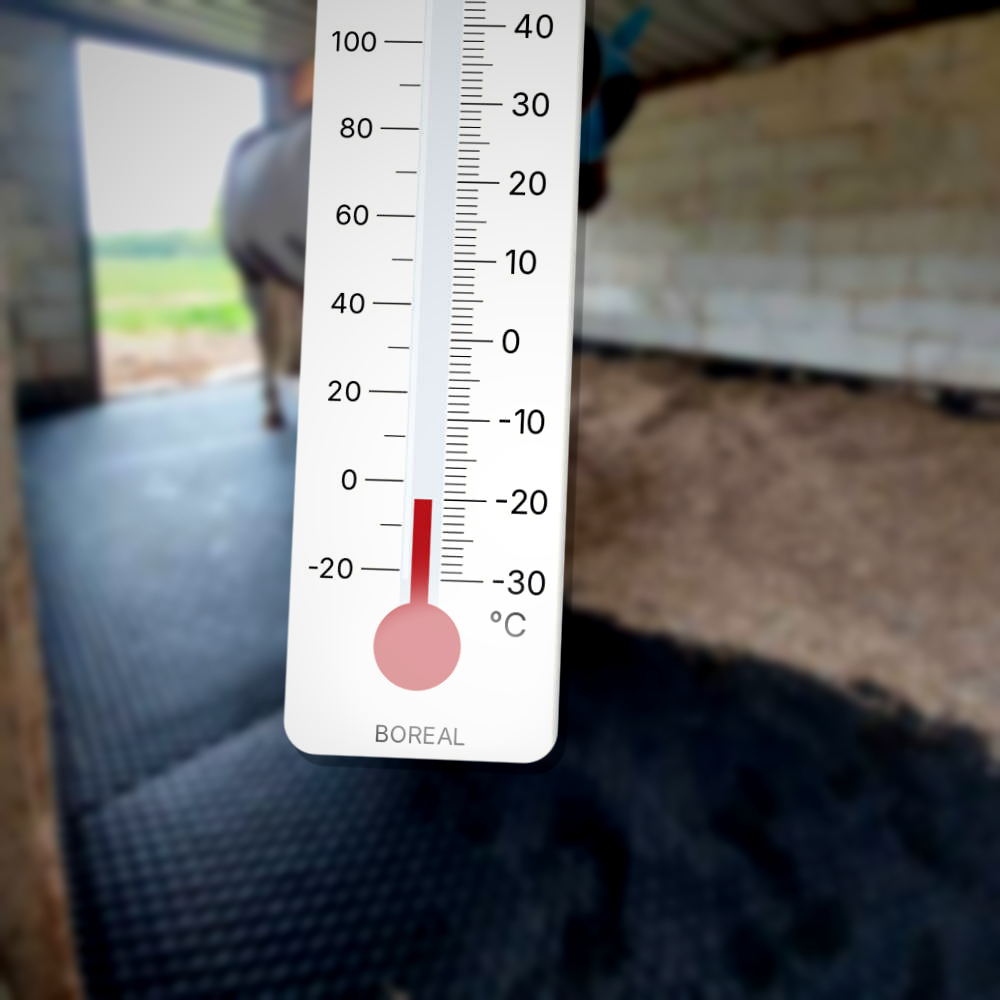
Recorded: -20 (°C)
